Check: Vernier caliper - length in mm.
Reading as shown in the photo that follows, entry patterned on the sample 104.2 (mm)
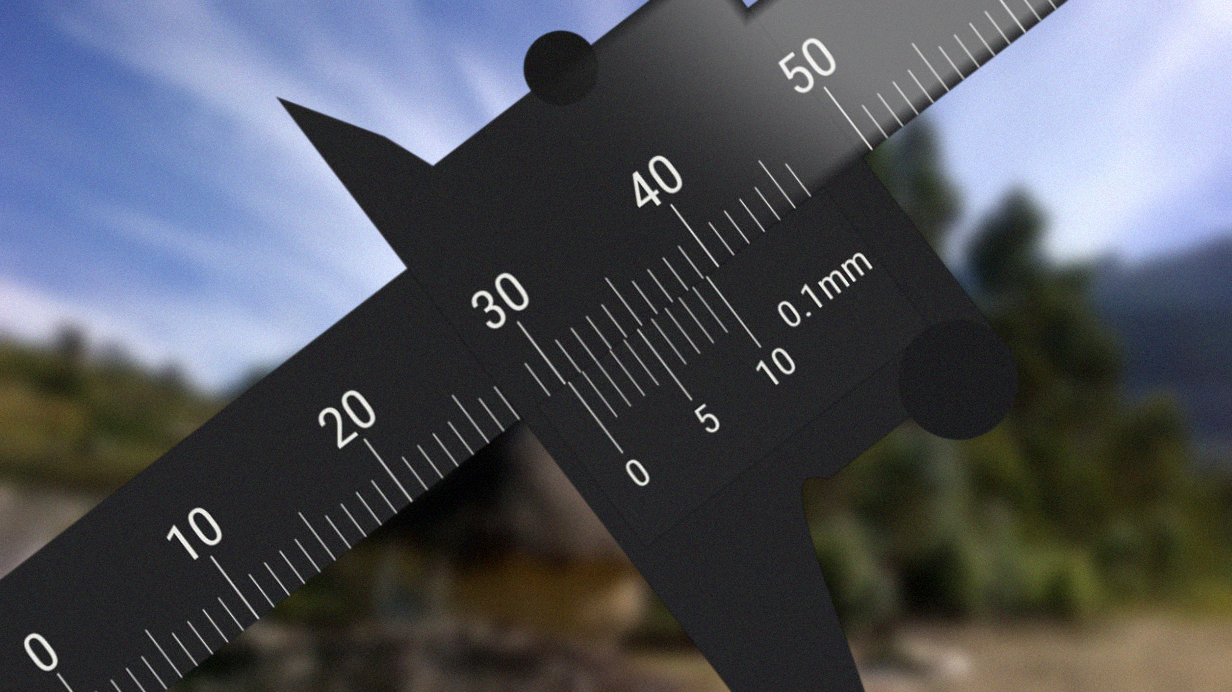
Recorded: 30.2 (mm)
